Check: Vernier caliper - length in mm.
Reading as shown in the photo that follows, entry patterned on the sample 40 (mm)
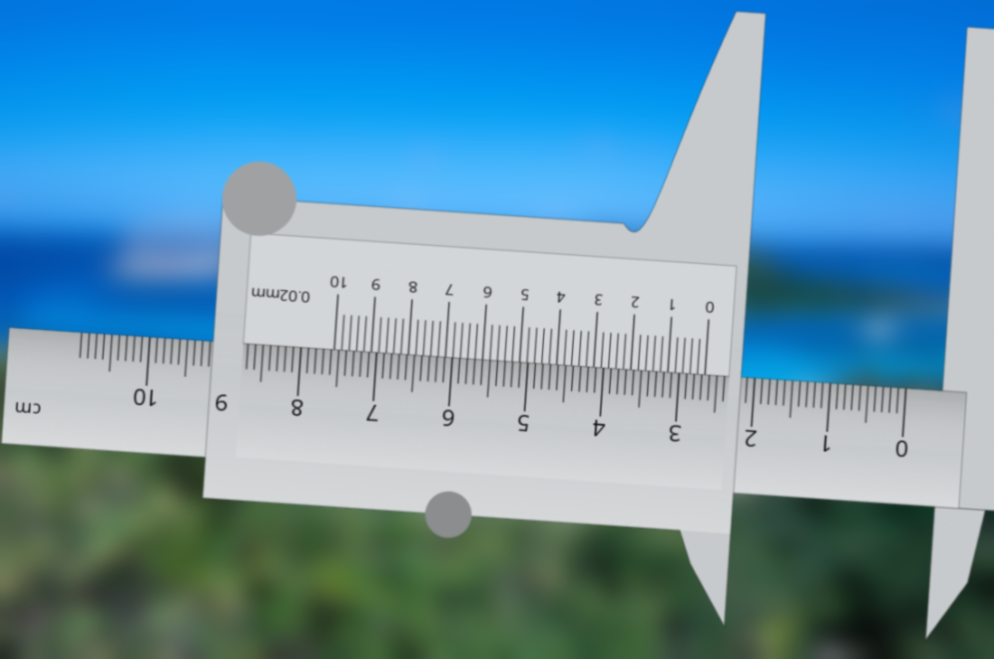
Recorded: 26.6 (mm)
